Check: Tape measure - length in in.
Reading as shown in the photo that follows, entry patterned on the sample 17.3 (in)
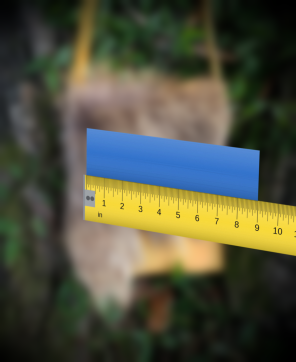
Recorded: 9 (in)
